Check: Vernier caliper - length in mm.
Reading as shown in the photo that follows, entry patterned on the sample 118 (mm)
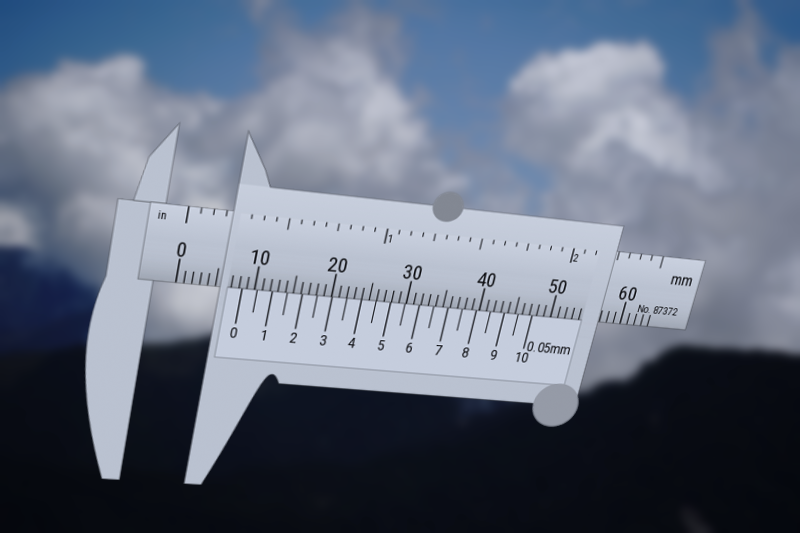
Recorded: 8.4 (mm)
